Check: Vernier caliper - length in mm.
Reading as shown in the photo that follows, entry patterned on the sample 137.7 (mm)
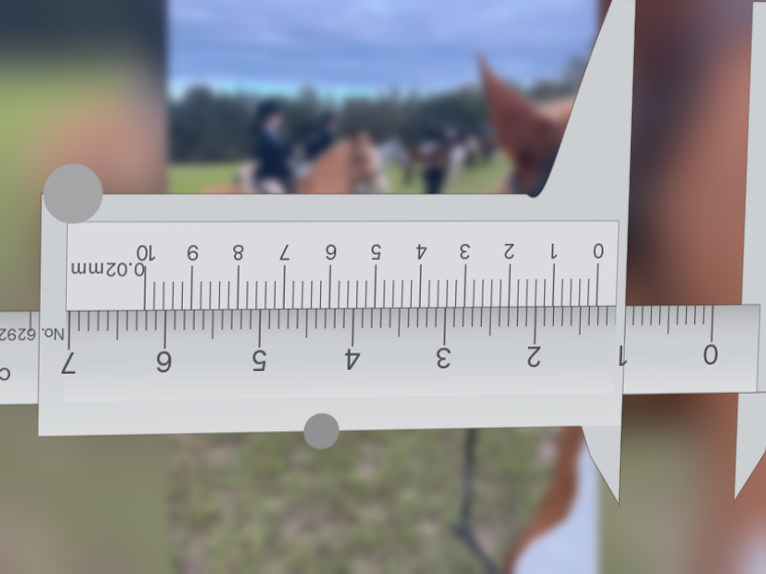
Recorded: 13.2 (mm)
